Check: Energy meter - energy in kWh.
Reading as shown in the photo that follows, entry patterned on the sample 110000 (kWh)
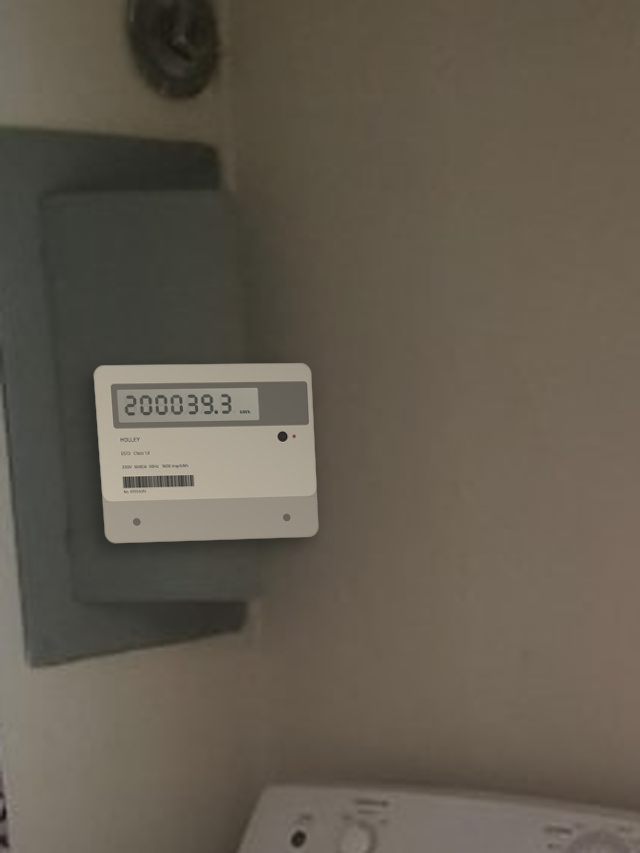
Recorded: 200039.3 (kWh)
